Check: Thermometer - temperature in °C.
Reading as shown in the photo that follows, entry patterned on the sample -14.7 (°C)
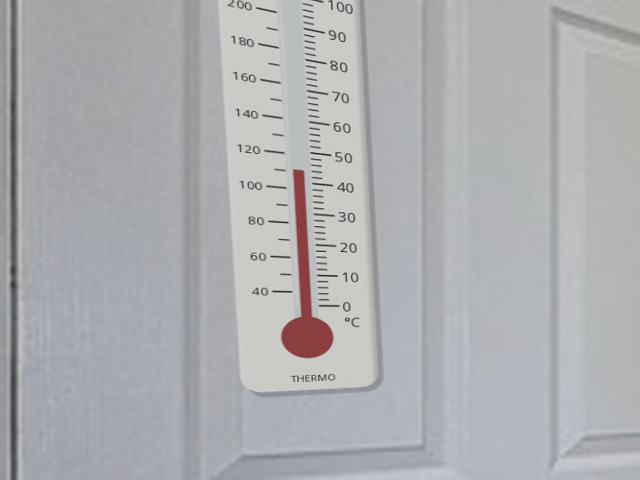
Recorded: 44 (°C)
